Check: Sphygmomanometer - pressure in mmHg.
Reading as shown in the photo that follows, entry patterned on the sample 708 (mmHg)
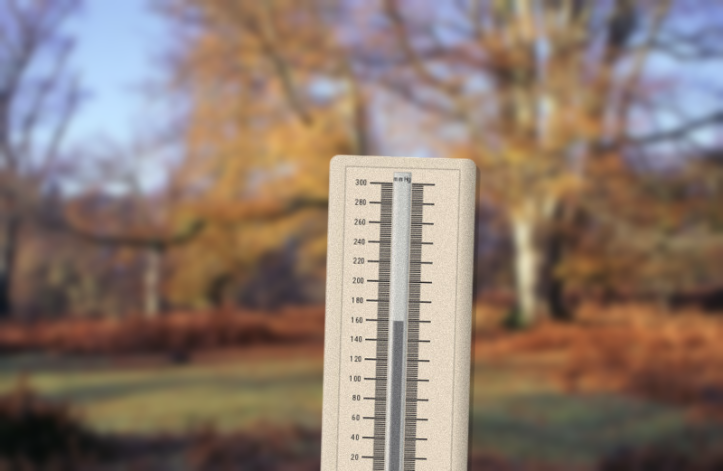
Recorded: 160 (mmHg)
